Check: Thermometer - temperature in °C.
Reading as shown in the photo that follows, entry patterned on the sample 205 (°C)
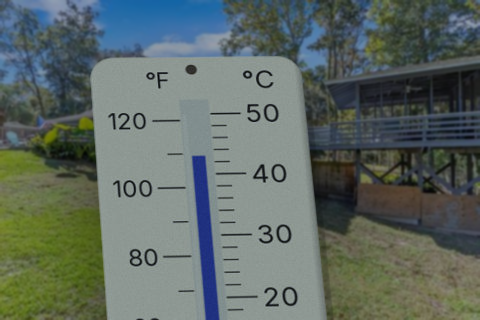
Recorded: 43 (°C)
